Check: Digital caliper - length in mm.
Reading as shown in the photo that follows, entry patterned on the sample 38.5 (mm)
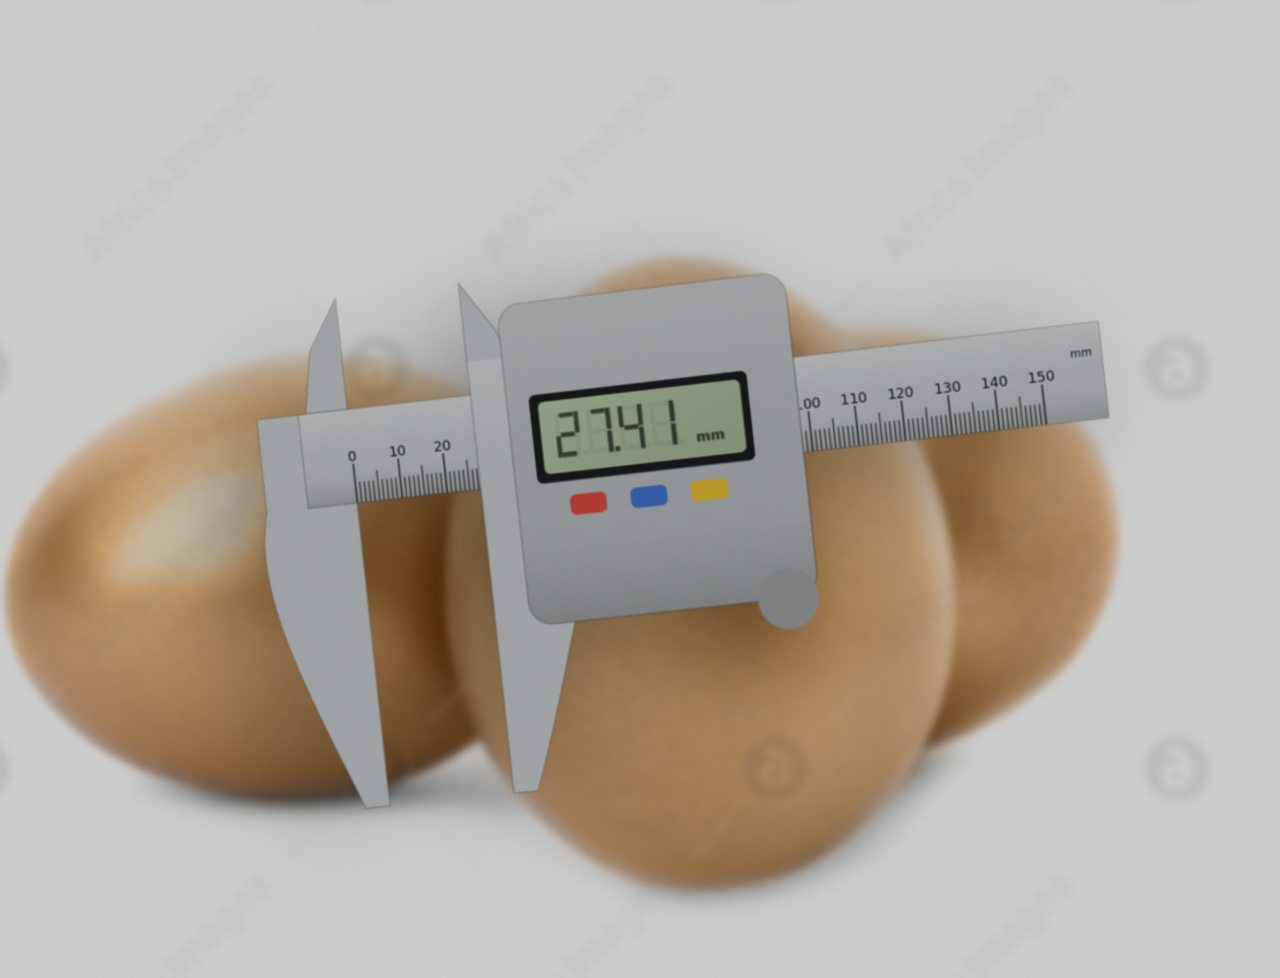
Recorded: 27.41 (mm)
